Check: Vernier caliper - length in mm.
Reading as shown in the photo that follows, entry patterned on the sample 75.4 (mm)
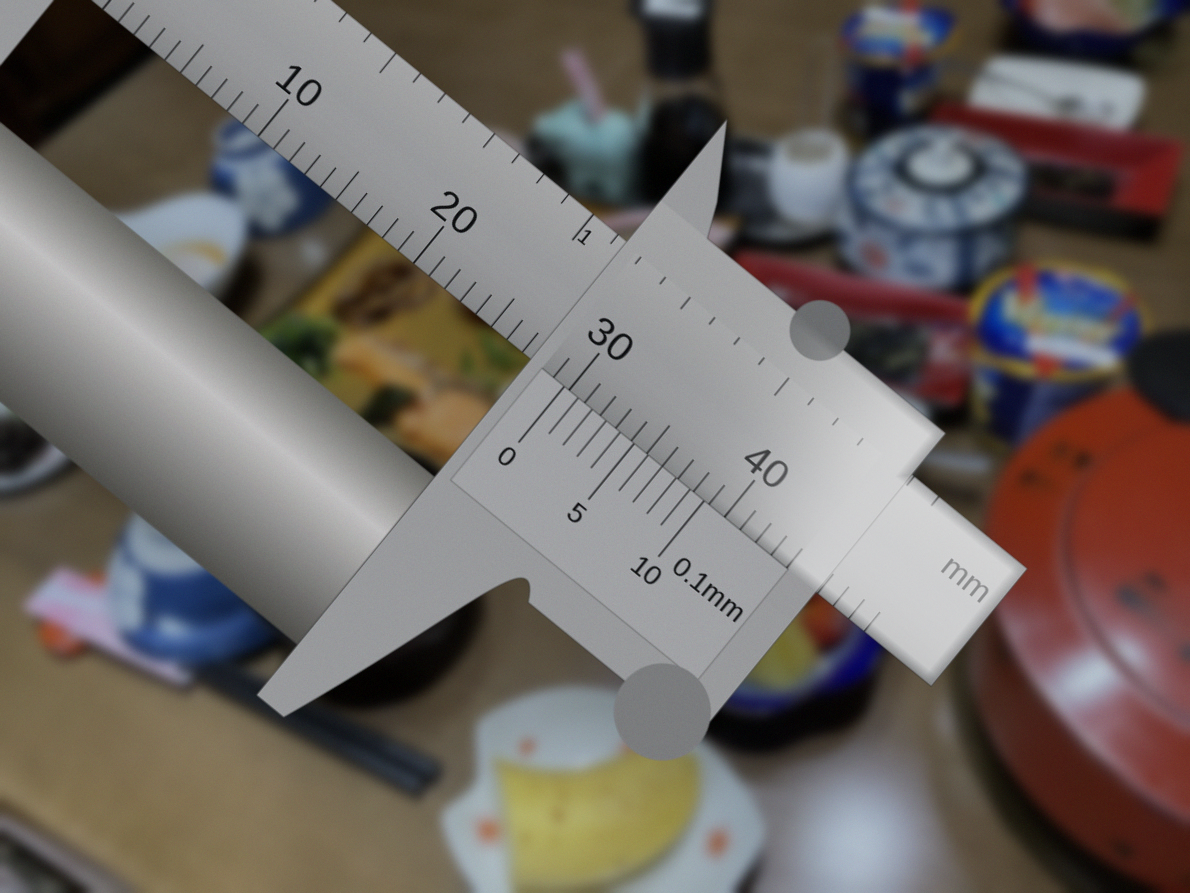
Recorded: 29.7 (mm)
